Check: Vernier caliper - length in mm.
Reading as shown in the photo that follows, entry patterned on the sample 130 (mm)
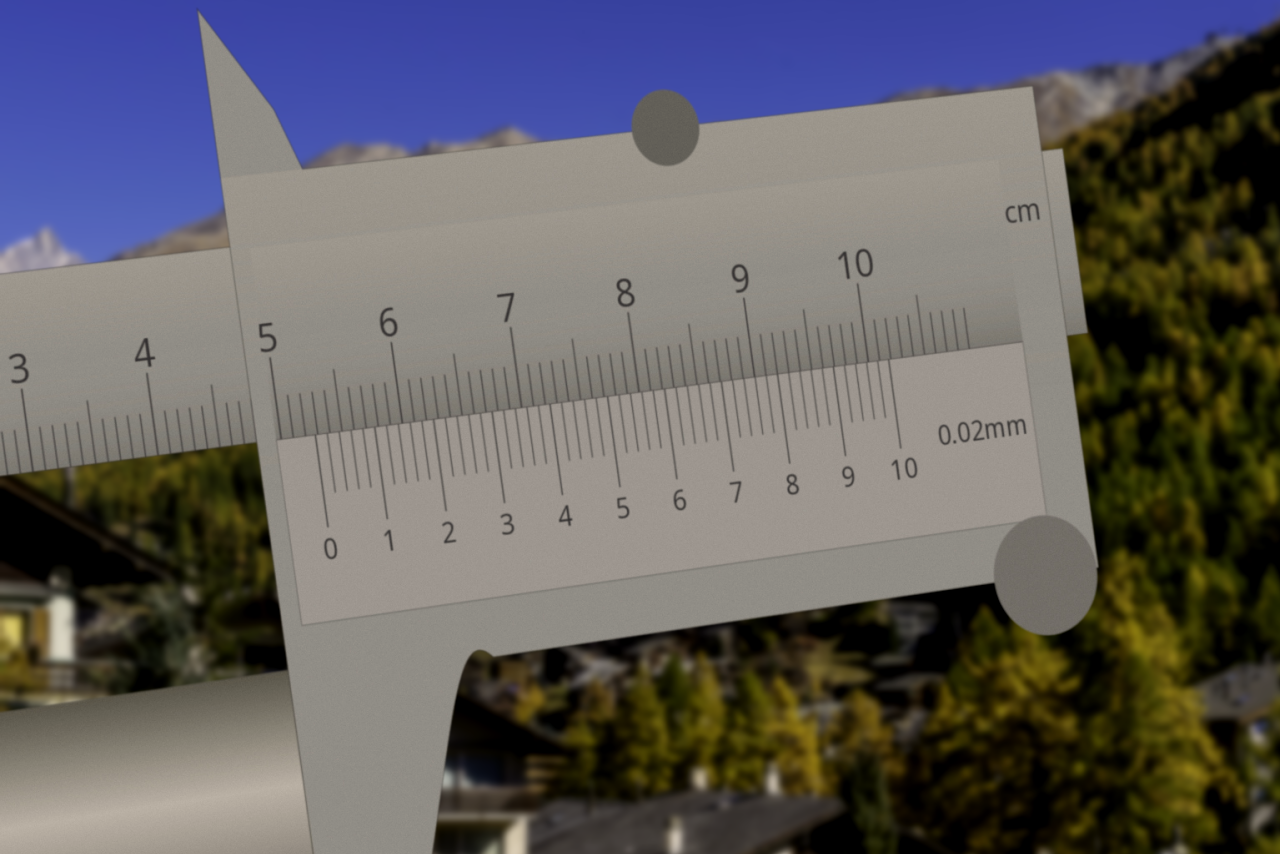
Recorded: 52.8 (mm)
